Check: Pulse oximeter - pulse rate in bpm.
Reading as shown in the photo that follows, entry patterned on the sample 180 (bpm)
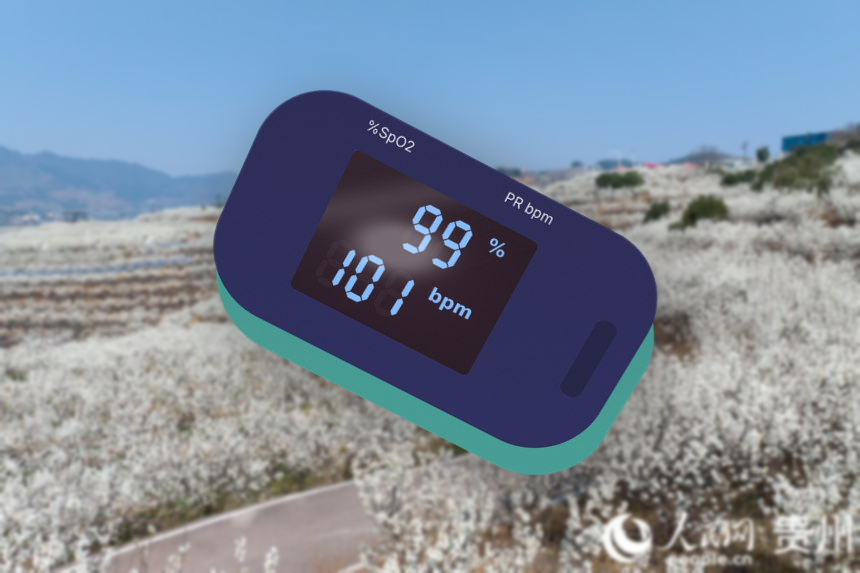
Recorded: 101 (bpm)
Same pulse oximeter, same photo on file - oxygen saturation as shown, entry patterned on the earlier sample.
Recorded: 99 (%)
